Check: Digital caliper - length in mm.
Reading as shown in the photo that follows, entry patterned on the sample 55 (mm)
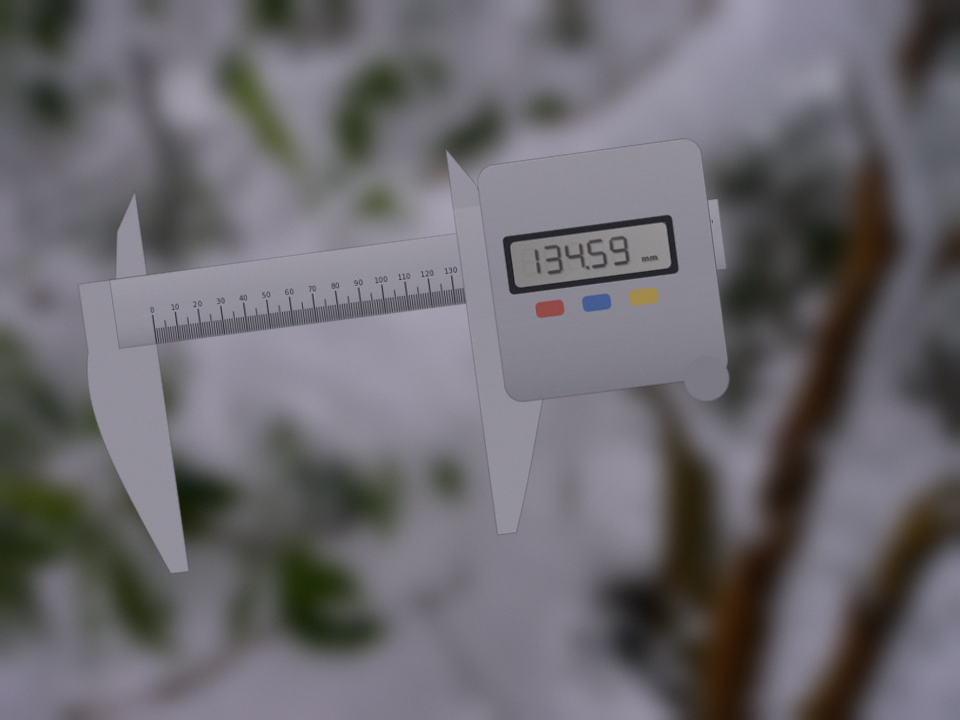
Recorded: 134.59 (mm)
